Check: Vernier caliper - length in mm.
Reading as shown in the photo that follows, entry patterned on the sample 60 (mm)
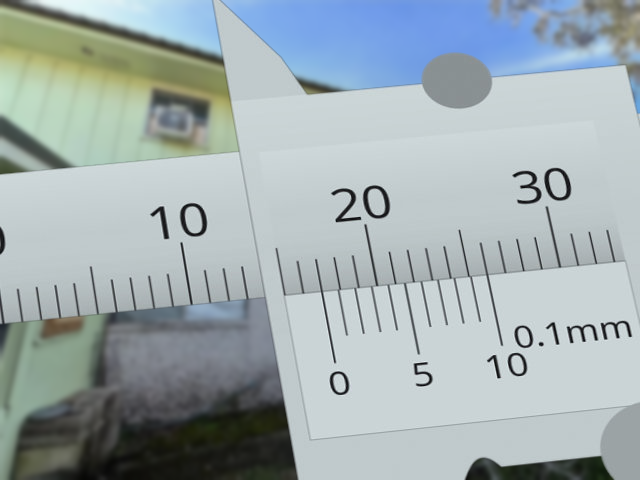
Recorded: 17.0 (mm)
